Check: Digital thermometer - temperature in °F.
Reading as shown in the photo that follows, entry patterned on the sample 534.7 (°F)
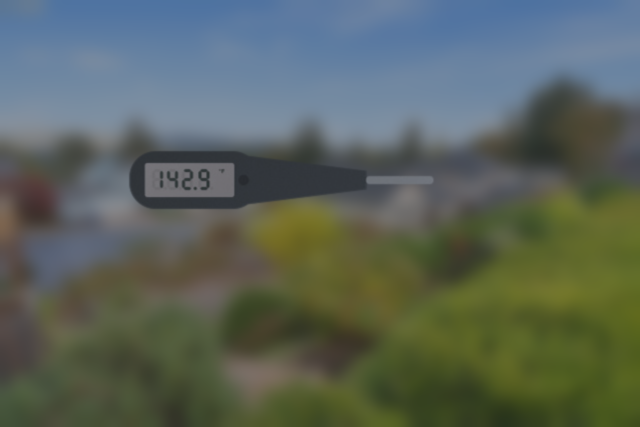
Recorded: 142.9 (°F)
